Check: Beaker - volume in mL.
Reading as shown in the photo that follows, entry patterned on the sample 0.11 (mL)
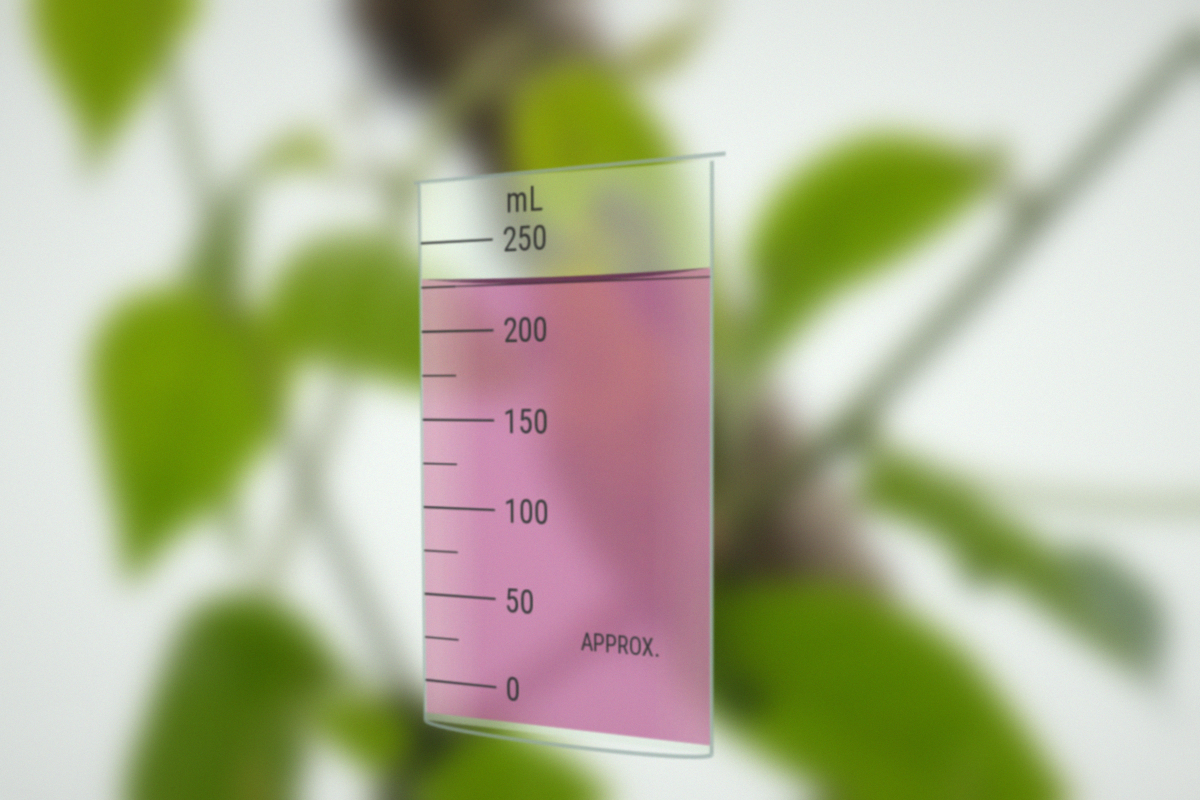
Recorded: 225 (mL)
